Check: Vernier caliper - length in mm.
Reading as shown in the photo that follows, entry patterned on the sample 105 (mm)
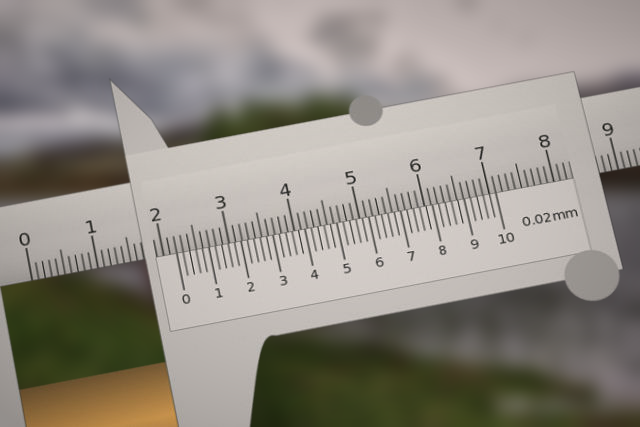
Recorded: 22.0 (mm)
